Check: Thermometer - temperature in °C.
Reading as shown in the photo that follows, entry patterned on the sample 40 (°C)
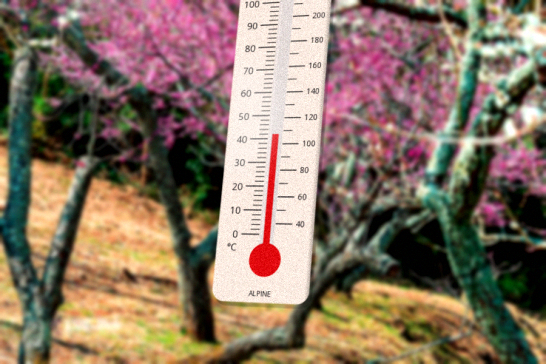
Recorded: 42 (°C)
